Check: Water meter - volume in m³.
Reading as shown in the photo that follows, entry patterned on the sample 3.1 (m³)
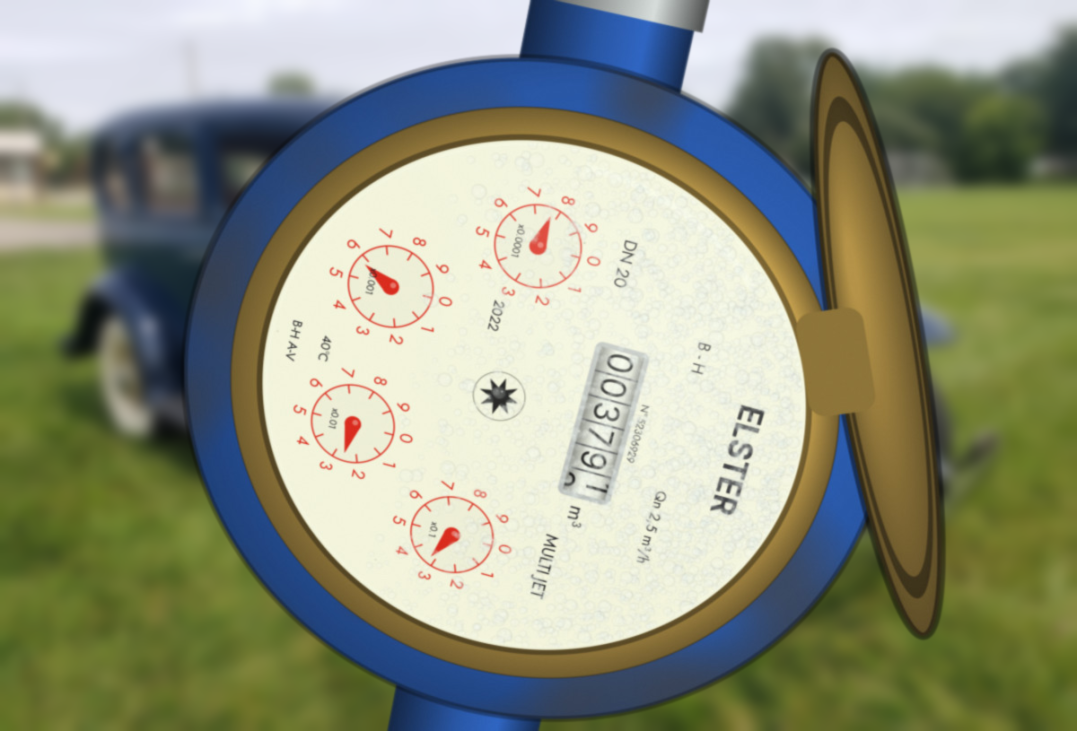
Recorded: 3791.3257 (m³)
